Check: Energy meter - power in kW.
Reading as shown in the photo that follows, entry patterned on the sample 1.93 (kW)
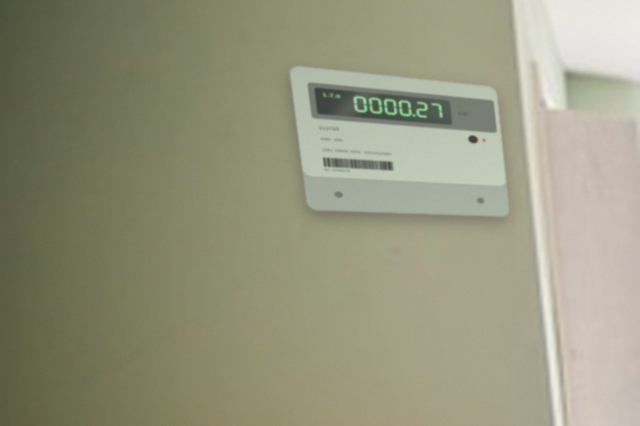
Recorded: 0.27 (kW)
